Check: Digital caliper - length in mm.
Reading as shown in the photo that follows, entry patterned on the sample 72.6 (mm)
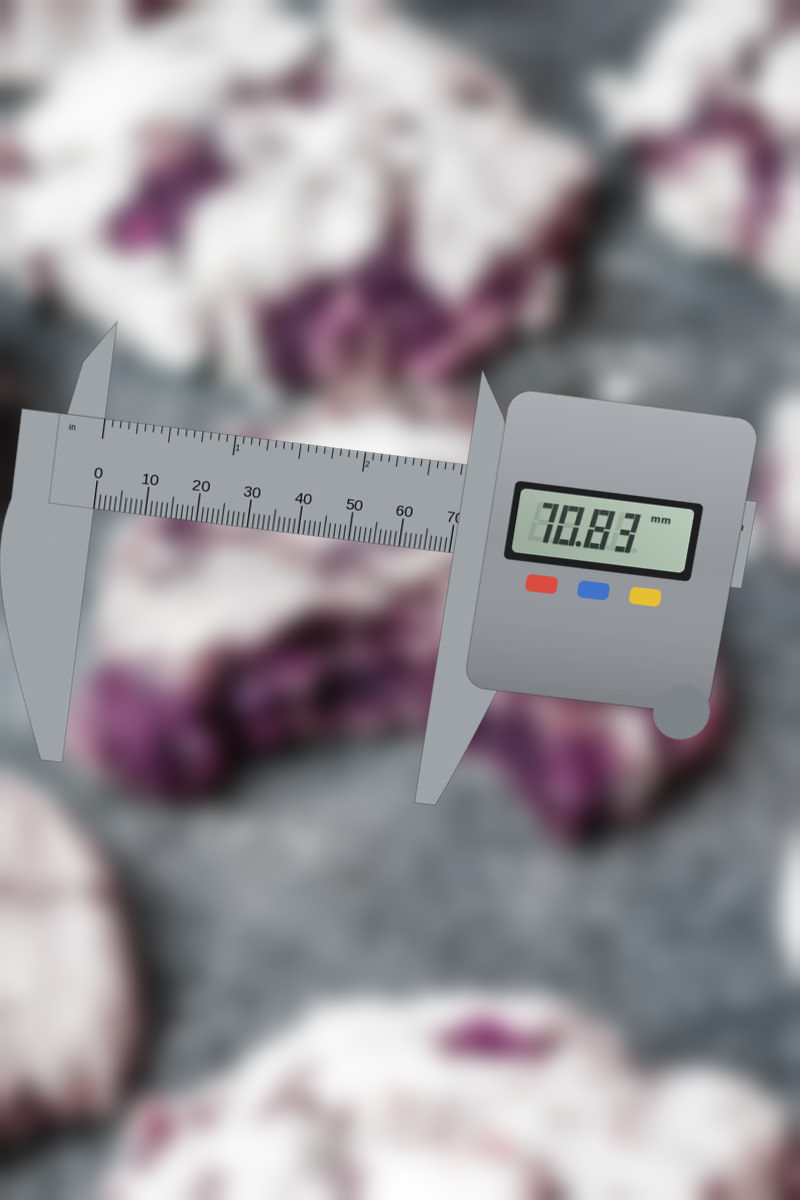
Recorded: 70.83 (mm)
